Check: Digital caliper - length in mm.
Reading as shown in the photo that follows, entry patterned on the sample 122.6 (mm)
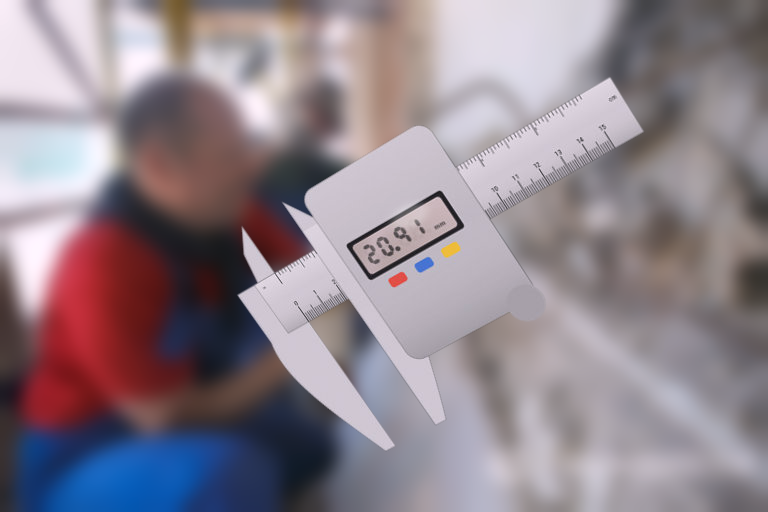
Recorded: 20.91 (mm)
